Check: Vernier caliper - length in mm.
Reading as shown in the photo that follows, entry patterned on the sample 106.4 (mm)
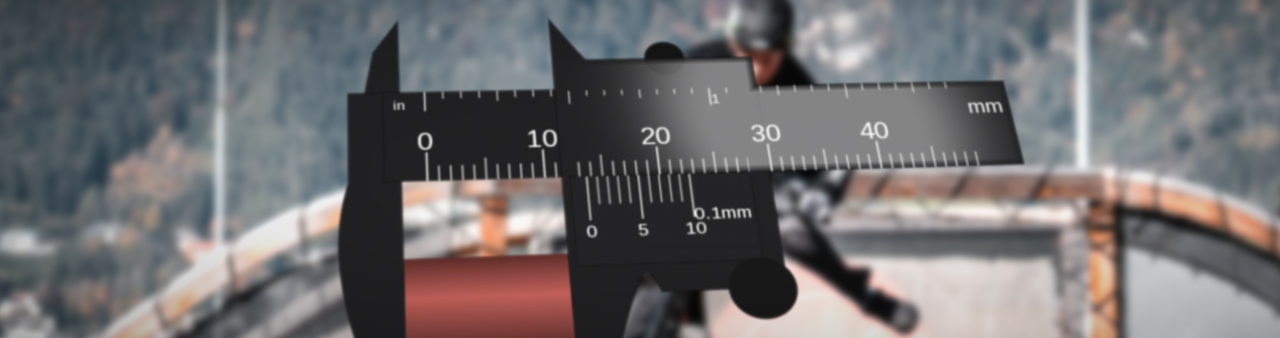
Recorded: 13.6 (mm)
